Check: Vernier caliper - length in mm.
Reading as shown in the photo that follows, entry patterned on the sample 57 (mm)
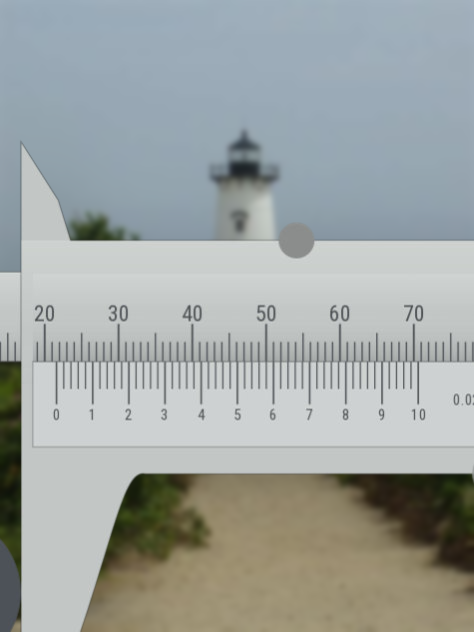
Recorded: 21.6 (mm)
